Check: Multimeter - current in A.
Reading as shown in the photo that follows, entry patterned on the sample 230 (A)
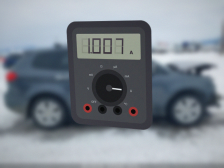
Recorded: 1.007 (A)
